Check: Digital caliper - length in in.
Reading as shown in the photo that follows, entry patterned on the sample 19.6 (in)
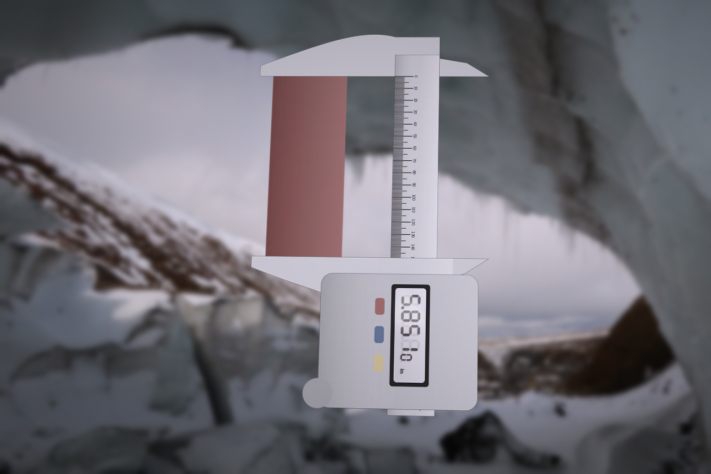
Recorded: 5.8510 (in)
